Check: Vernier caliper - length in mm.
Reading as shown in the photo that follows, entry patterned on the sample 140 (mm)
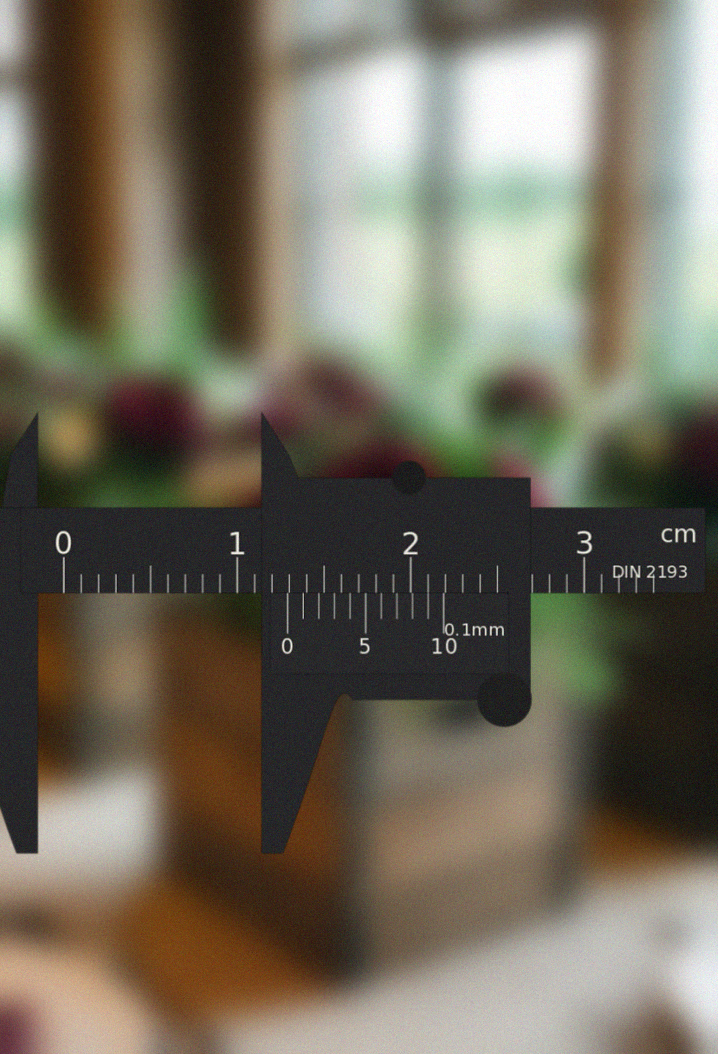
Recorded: 12.9 (mm)
